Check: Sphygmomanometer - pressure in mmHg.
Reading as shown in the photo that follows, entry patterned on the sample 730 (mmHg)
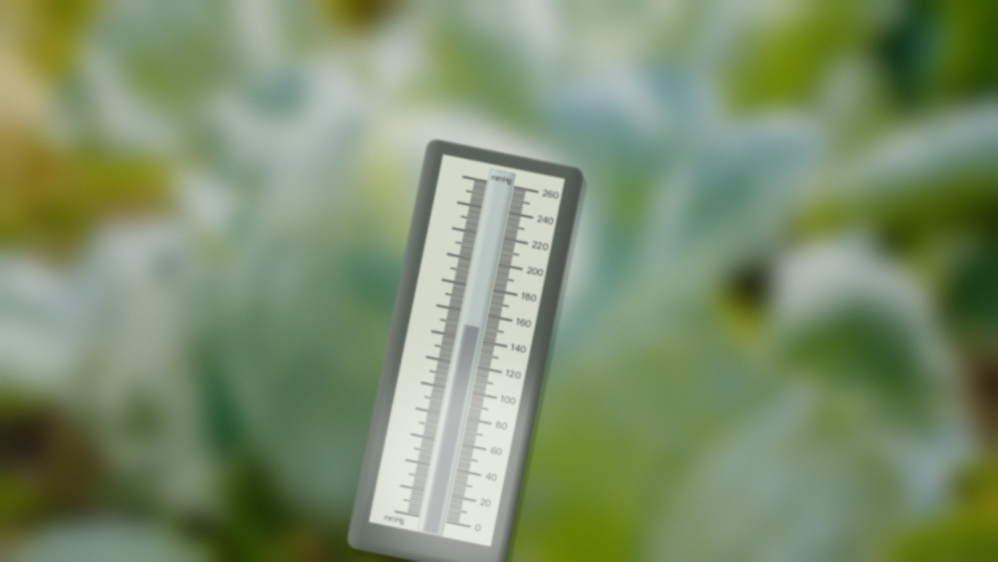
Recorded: 150 (mmHg)
